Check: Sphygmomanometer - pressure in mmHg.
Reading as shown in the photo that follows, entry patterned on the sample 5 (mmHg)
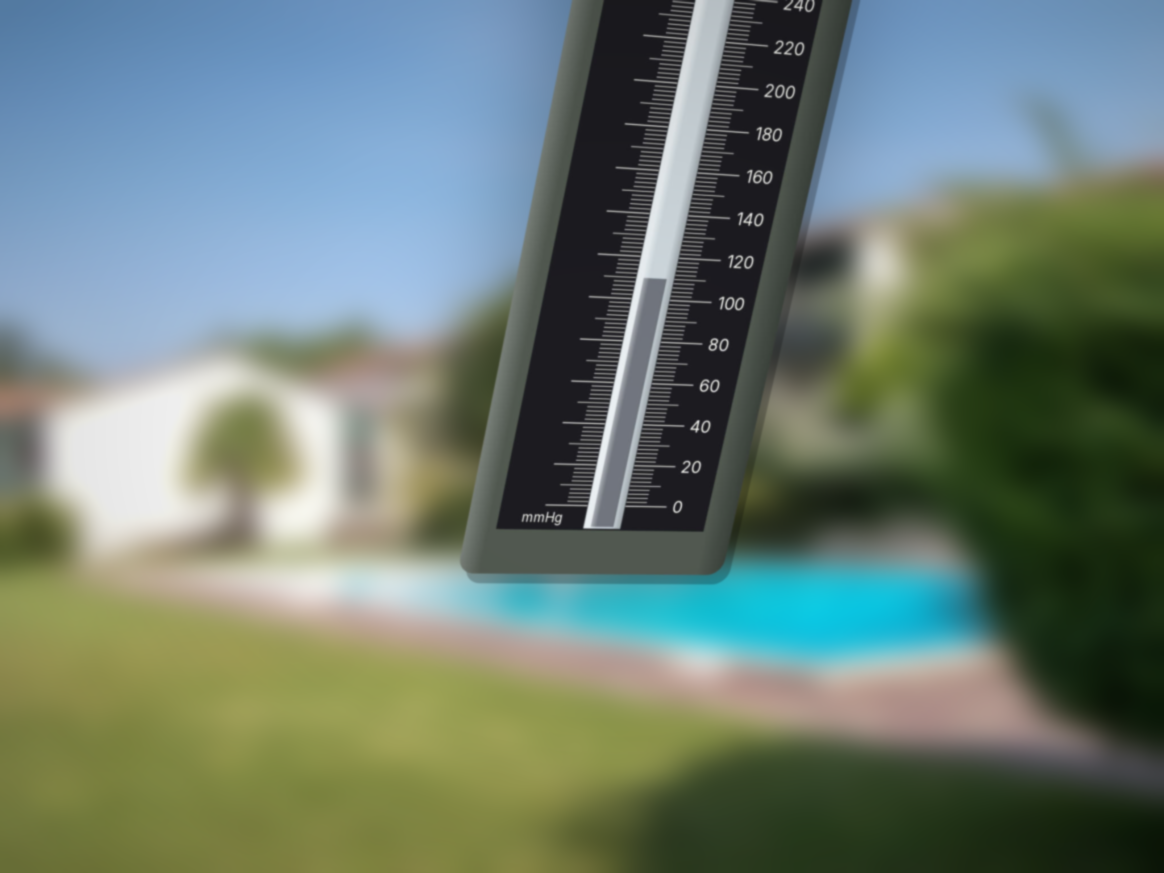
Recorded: 110 (mmHg)
